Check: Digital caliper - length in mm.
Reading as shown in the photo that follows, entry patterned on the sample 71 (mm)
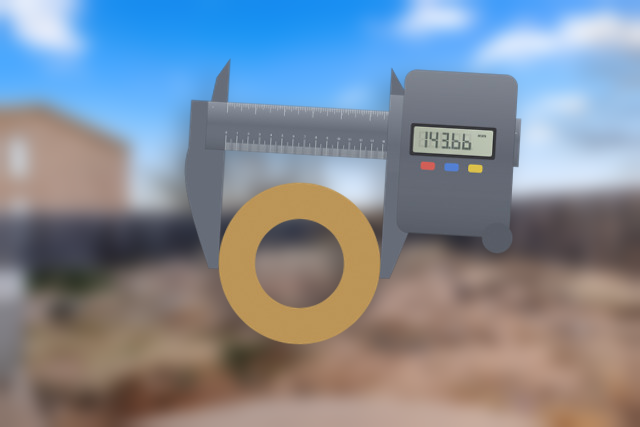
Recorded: 143.66 (mm)
